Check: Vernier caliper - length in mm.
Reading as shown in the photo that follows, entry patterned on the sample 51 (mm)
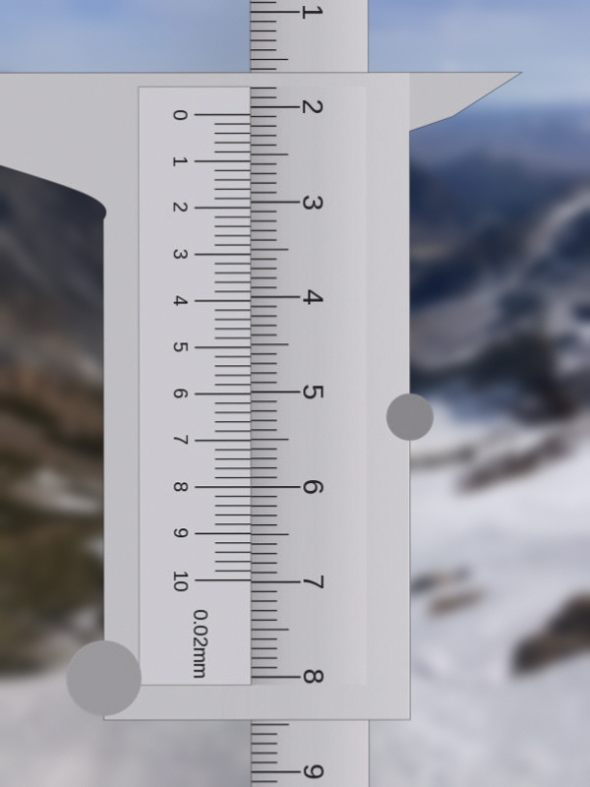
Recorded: 20.8 (mm)
